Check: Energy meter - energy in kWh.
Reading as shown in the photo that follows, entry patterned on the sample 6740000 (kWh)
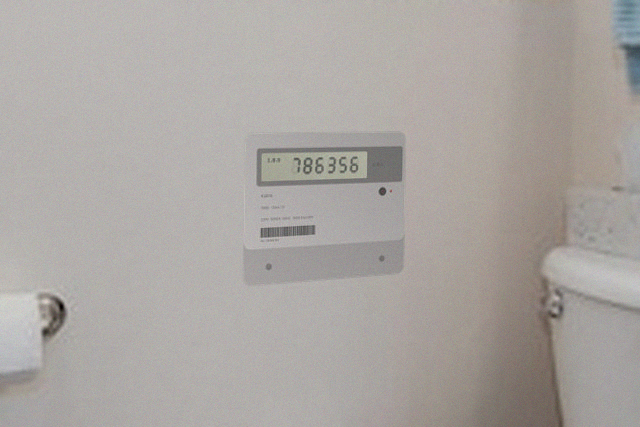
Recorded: 786356 (kWh)
